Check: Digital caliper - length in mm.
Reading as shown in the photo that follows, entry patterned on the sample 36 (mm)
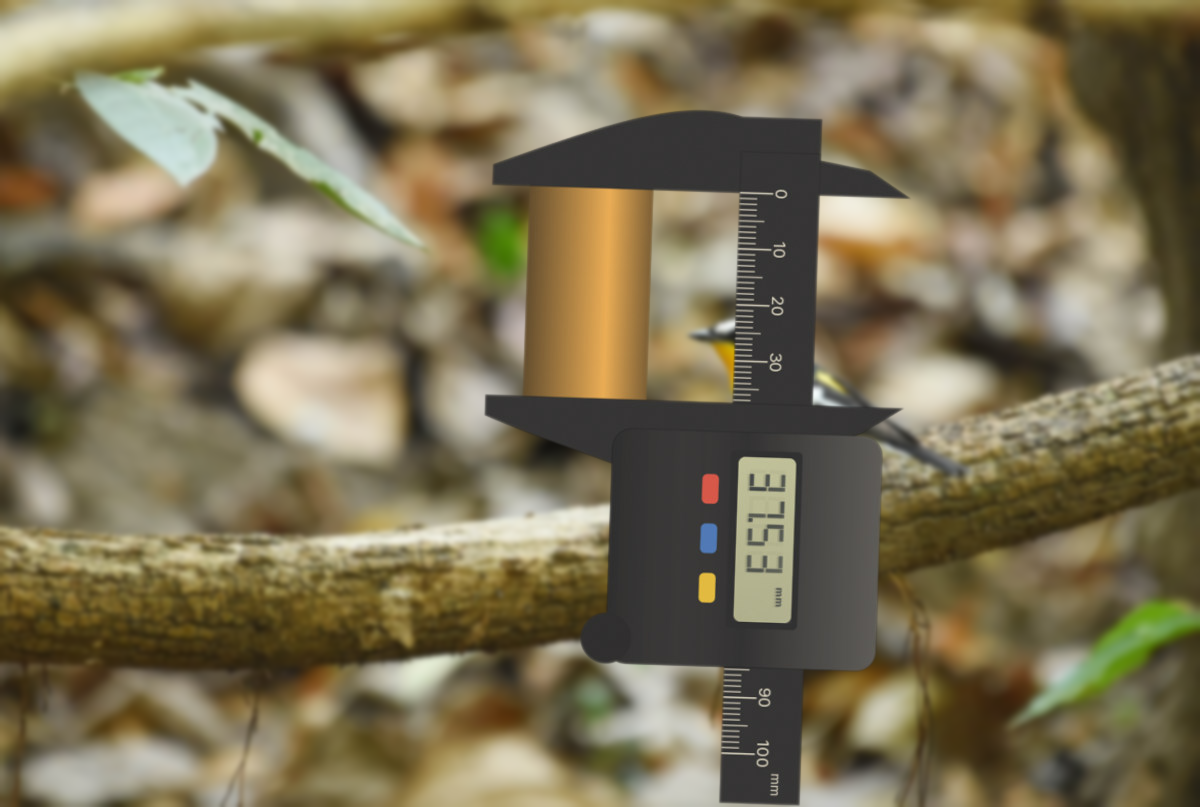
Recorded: 37.53 (mm)
